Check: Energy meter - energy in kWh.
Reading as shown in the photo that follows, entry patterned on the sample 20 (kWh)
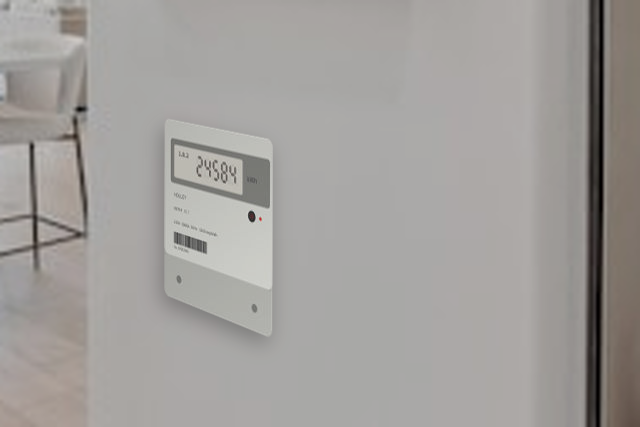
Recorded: 24584 (kWh)
